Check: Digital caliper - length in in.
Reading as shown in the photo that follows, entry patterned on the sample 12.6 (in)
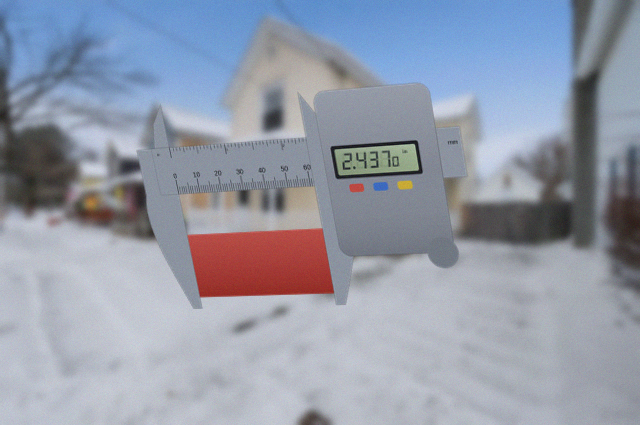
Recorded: 2.4370 (in)
